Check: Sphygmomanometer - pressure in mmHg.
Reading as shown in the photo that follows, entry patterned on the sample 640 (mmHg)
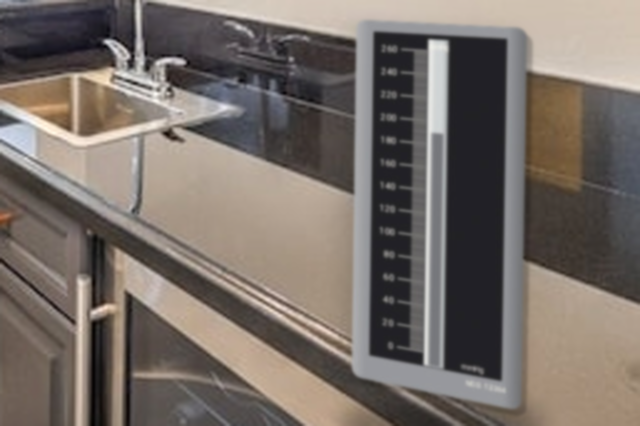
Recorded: 190 (mmHg)
